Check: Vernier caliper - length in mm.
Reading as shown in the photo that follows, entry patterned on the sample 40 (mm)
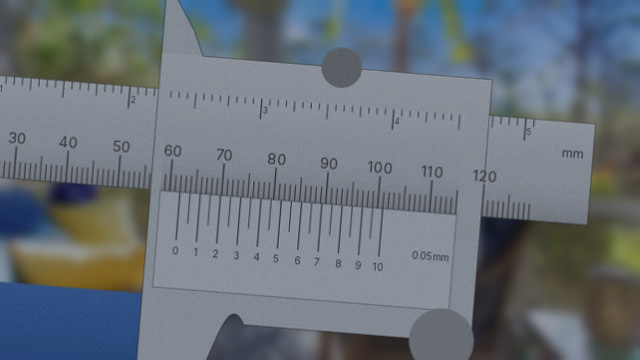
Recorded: 62.0 (mm)
